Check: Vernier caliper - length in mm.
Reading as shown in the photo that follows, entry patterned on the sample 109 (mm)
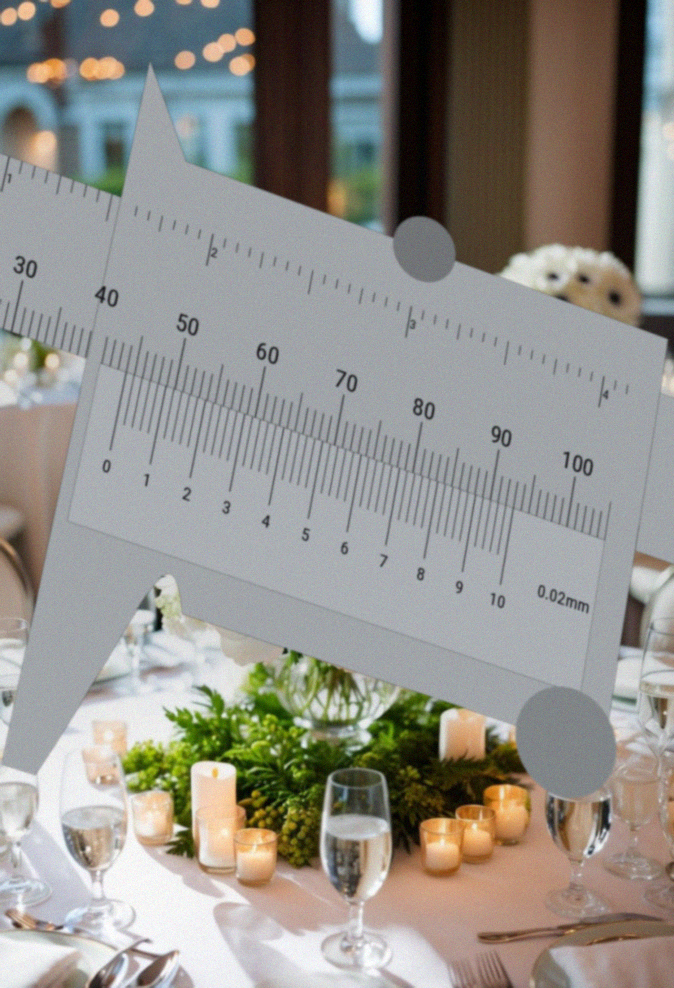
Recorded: 44.0 (mm)
